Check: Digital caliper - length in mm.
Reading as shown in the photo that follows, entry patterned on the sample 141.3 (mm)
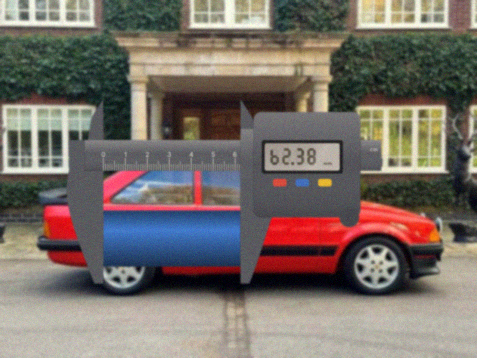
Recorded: 62.38 (mm)
